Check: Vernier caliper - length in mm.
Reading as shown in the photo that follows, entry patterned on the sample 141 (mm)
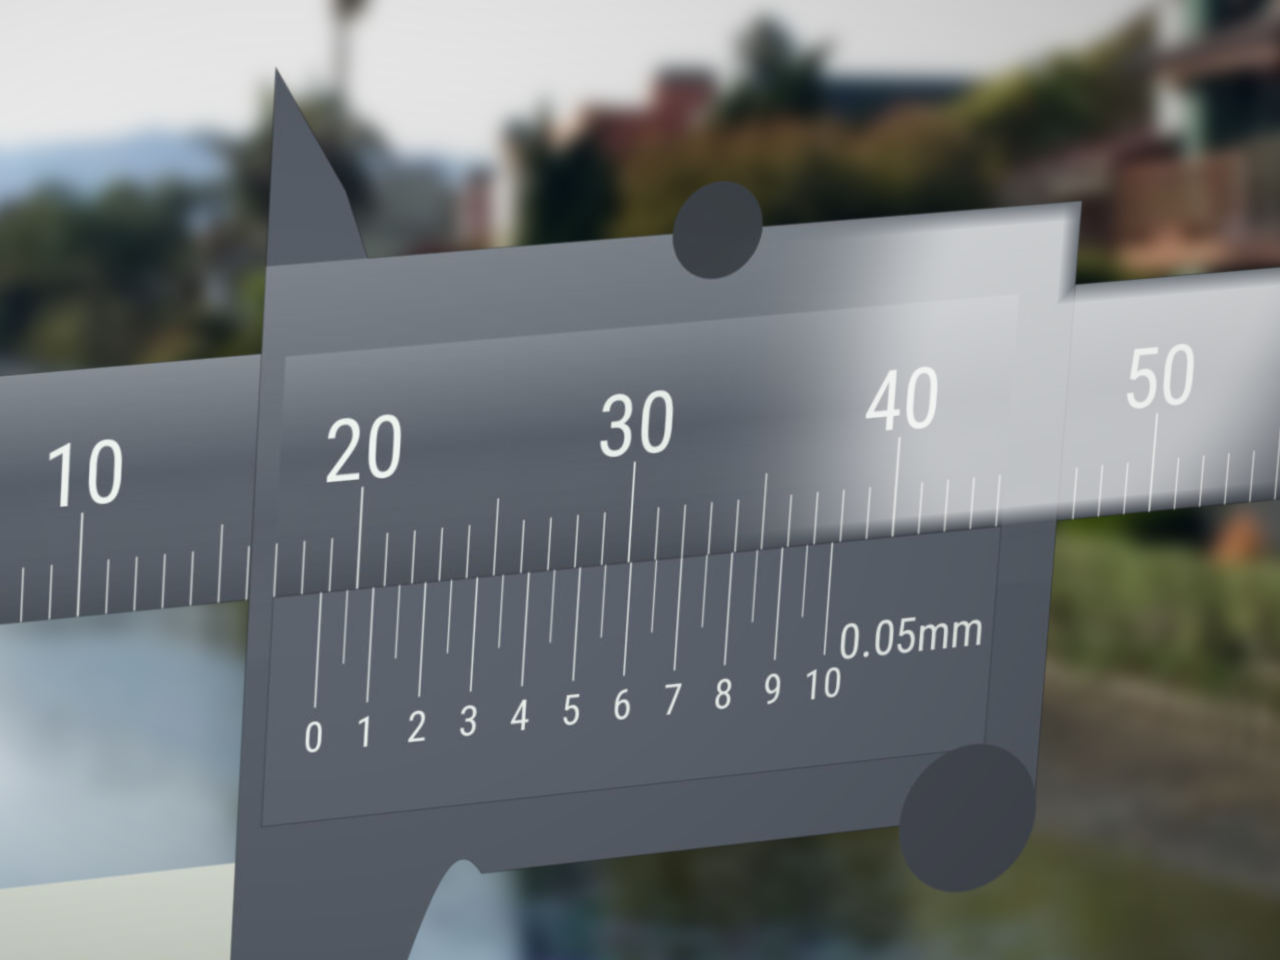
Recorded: 18.7 (mm)
